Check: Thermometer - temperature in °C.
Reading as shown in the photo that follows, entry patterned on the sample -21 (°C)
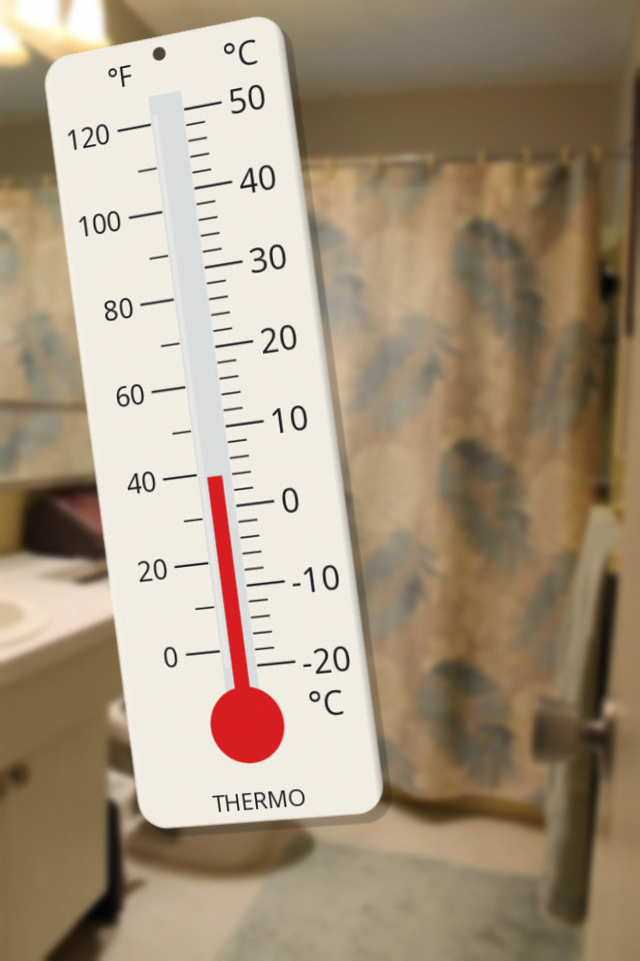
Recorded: 4 (°C)
